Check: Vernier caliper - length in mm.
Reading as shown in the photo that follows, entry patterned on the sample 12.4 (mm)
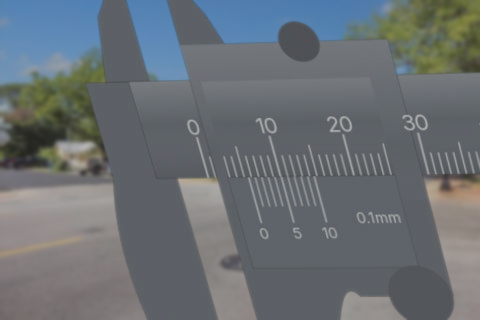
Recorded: 5.6 (mm)
